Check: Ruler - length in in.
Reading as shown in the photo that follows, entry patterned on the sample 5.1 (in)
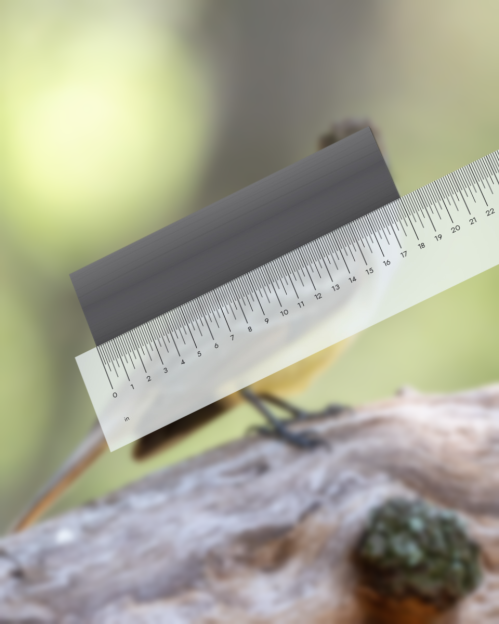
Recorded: 18 (in)
